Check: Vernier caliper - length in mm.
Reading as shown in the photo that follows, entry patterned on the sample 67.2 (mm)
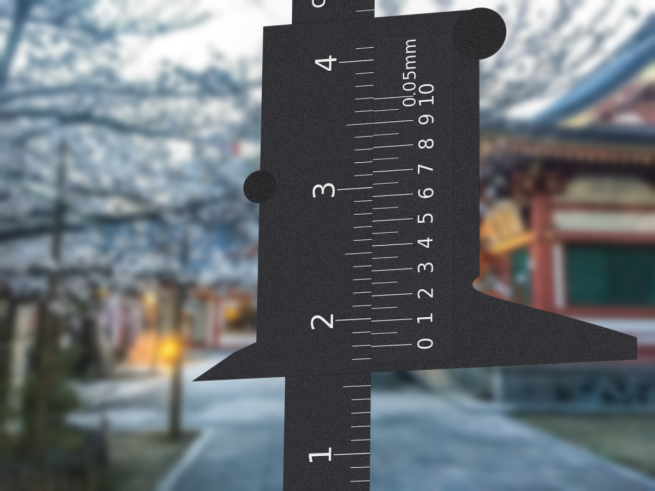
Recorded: 17.9 (mm)
